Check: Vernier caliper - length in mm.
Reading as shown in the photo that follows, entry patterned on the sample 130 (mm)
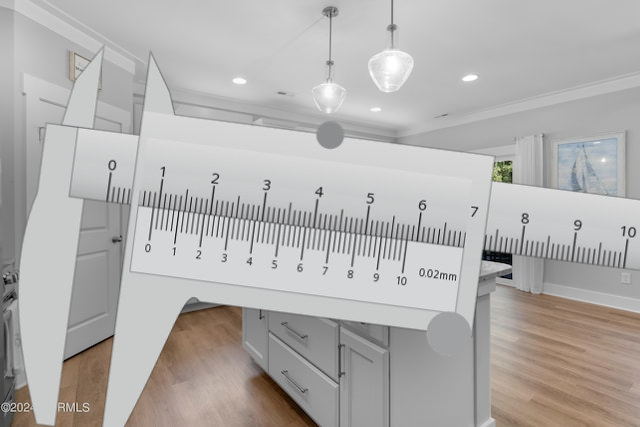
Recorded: 9.0 (mm)
